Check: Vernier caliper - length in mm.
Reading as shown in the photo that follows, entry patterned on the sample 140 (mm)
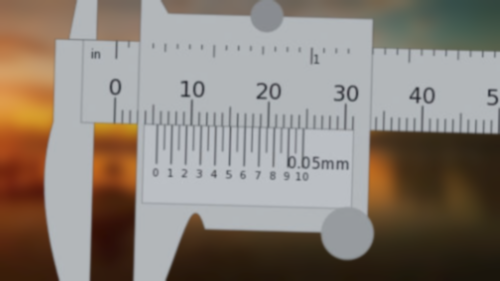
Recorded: 5.6 (mm)
